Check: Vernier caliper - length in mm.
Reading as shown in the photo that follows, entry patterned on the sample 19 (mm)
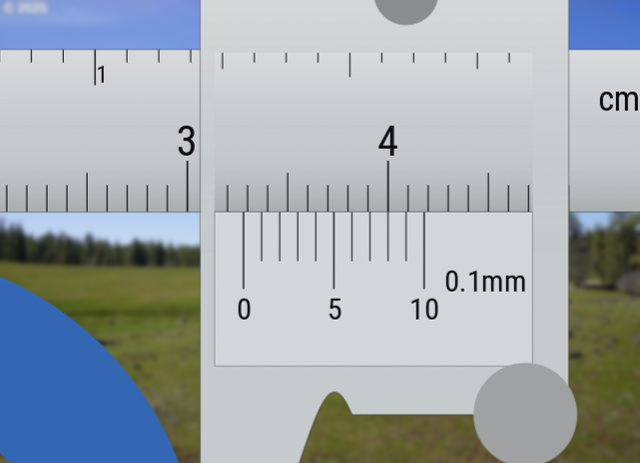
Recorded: 32.8 (mm)
